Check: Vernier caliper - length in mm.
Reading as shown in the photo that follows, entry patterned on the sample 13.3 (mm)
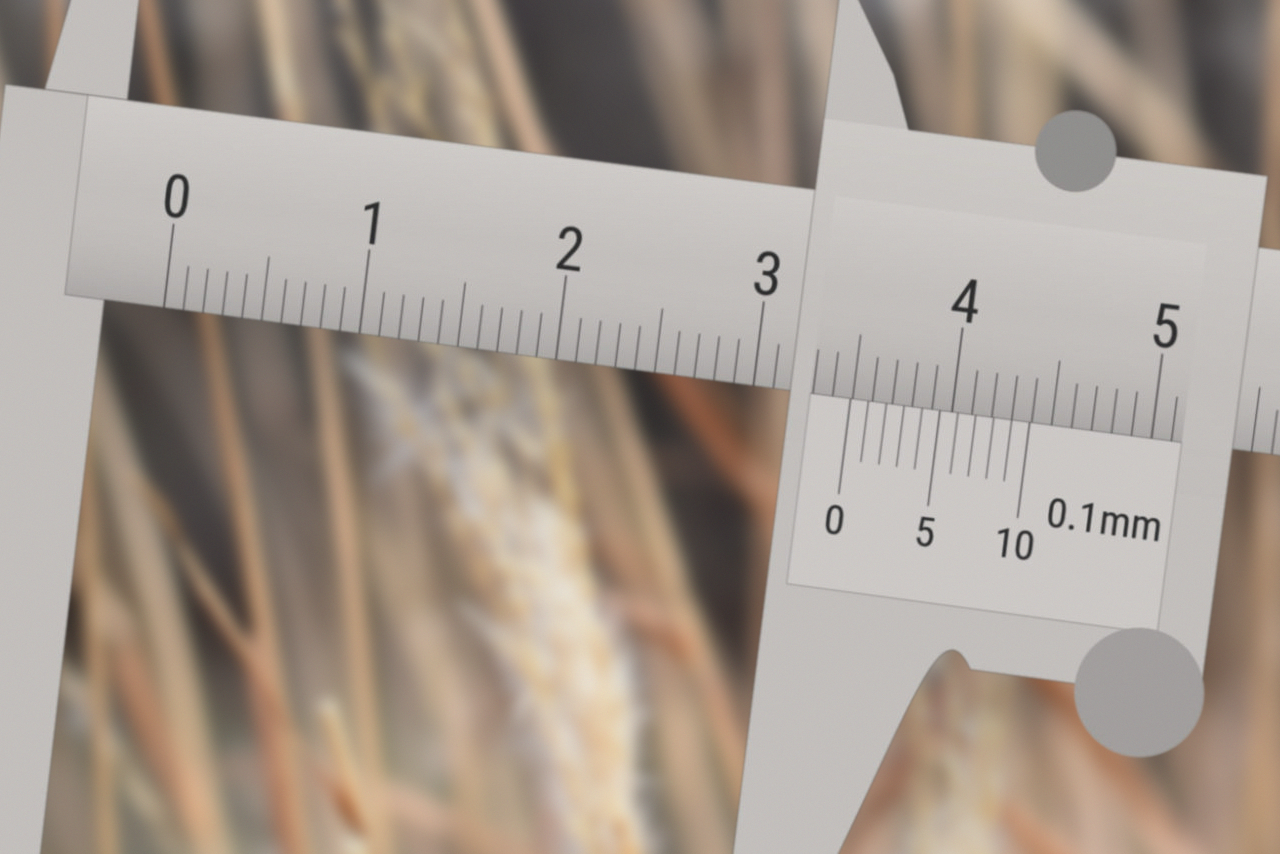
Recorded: 34.9 (mm)
